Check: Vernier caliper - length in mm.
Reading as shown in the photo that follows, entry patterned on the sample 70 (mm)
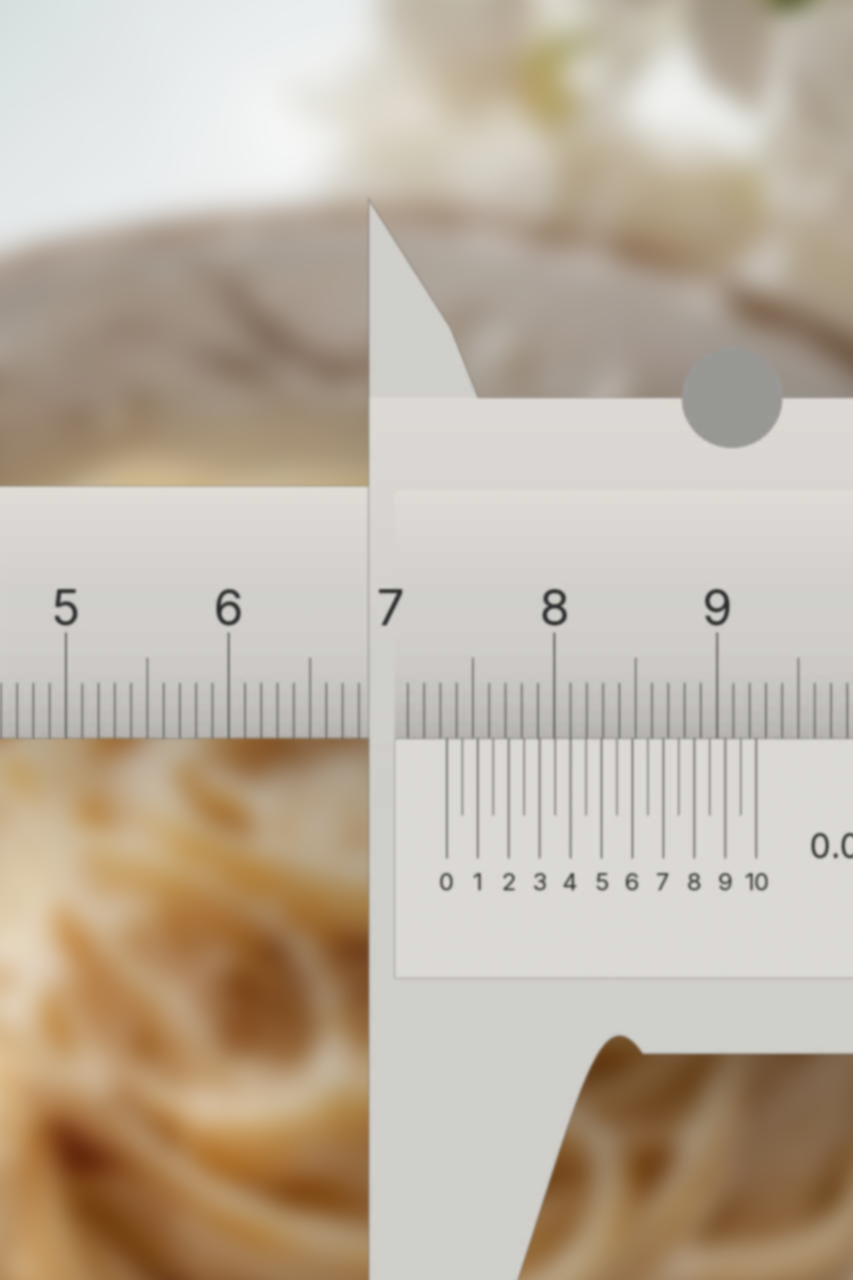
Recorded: 73.4 (mm)
